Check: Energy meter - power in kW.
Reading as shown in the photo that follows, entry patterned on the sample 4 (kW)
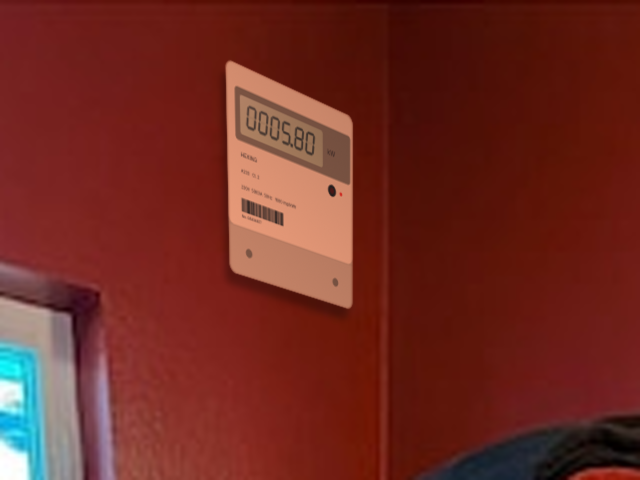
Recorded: 5.80 (kW)
